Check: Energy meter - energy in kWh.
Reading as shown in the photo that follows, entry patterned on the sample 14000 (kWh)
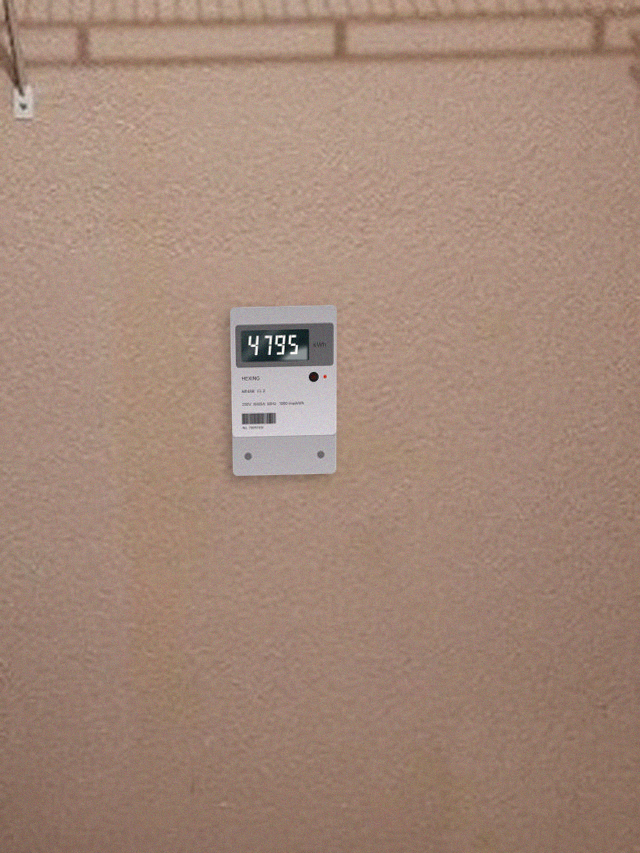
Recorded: 4795 (kWh)
